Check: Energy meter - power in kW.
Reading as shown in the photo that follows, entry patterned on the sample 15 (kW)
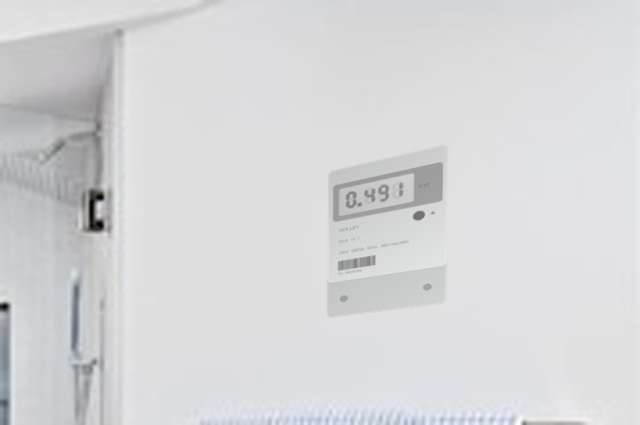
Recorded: 0.491 (kW)
